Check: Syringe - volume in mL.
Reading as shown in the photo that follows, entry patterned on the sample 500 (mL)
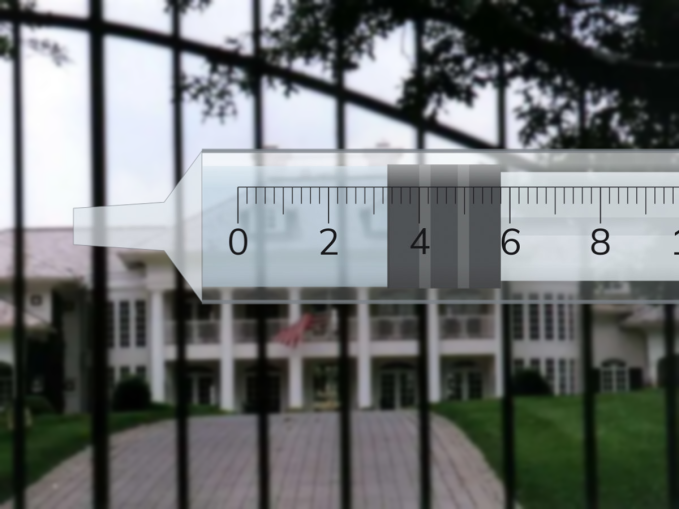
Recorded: 3.3 (mL)
